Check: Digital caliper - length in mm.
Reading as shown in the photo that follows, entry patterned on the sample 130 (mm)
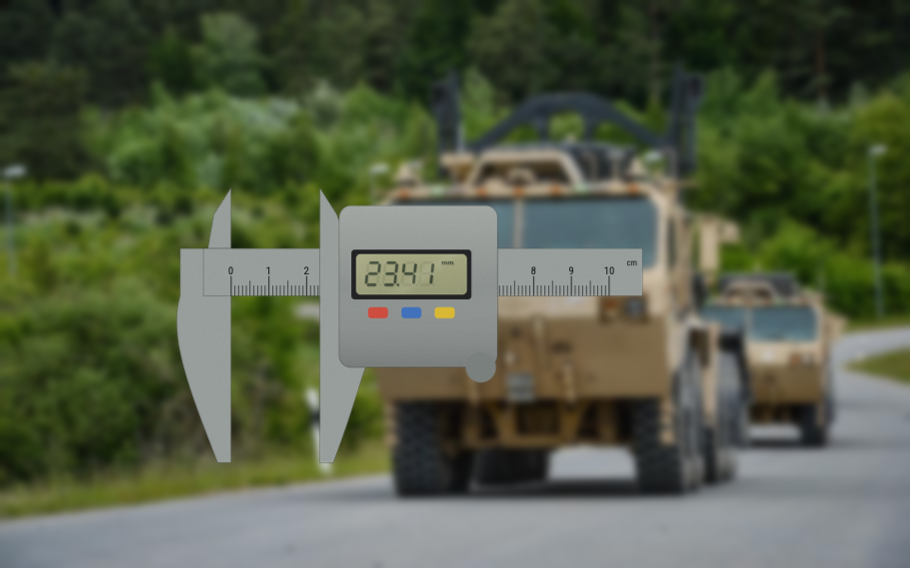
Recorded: 23.41 (mm)
